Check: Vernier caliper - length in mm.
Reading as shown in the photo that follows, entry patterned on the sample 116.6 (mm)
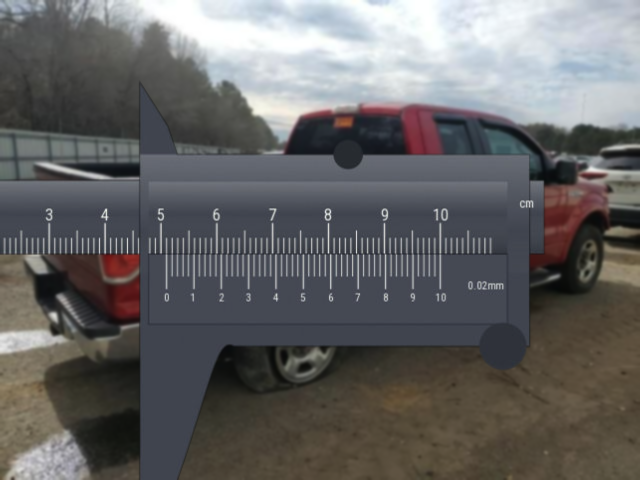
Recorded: 51.0 (mm)
